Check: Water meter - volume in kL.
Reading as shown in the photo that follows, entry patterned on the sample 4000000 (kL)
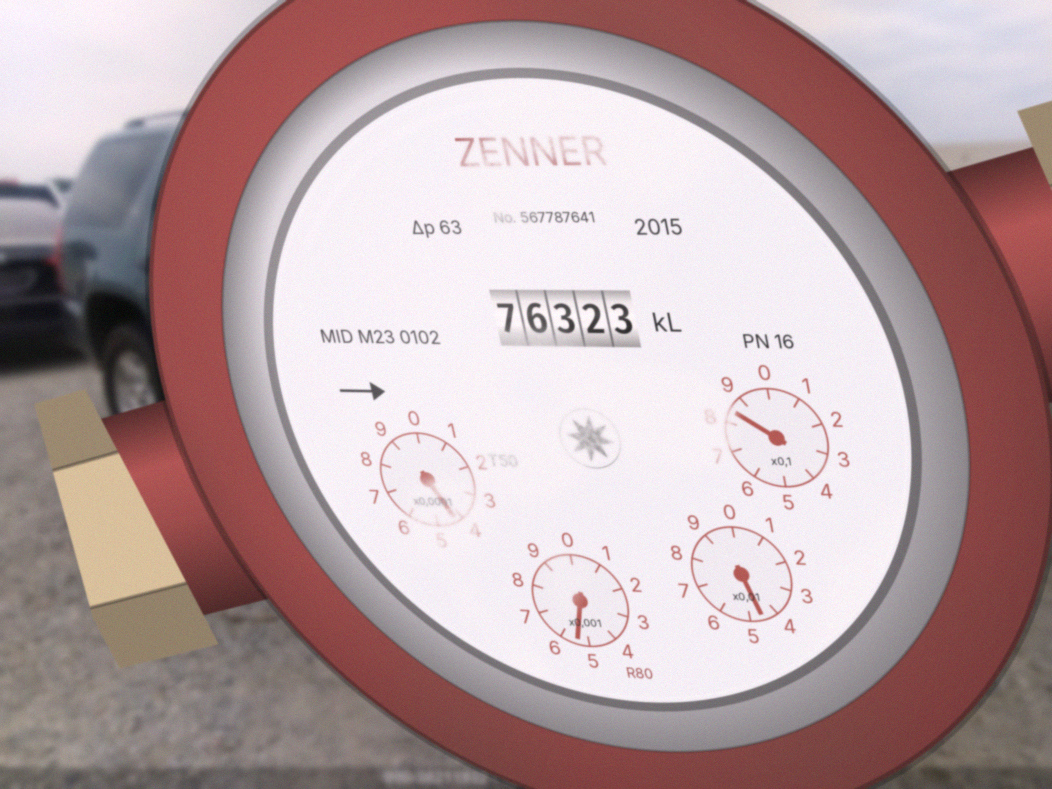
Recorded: 76323.8454 (kL)
